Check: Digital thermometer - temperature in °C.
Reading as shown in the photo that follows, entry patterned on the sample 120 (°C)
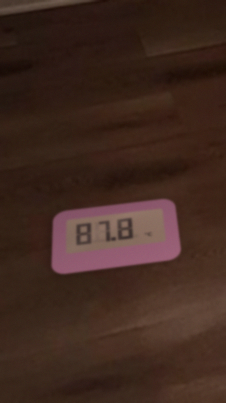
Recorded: 87.8 (°C)
